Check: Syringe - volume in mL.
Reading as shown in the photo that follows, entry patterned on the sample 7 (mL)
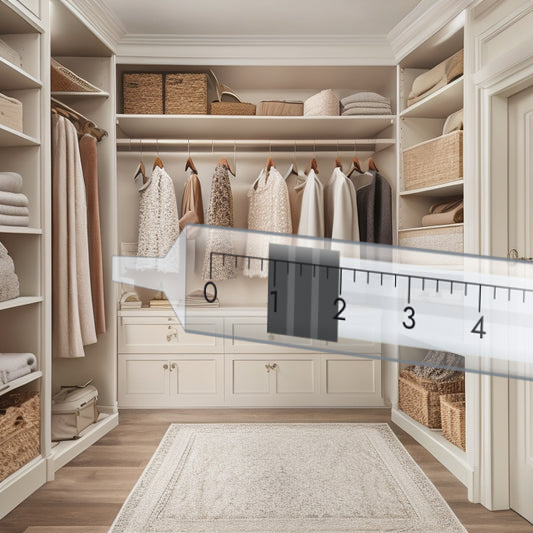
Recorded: 0.9 (mL)
